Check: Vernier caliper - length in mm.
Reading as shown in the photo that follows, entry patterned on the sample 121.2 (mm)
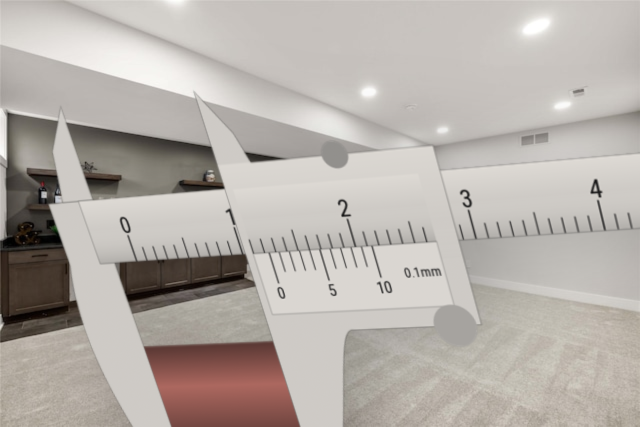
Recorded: 12.4 (mm)
